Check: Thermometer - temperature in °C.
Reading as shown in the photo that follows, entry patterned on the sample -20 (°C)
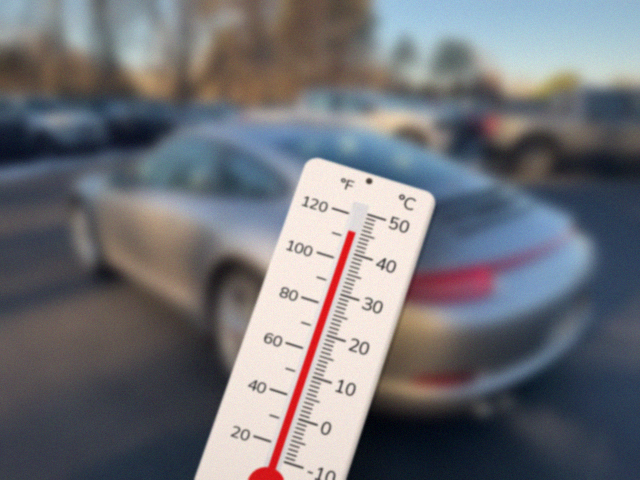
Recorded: 45 (°C)
